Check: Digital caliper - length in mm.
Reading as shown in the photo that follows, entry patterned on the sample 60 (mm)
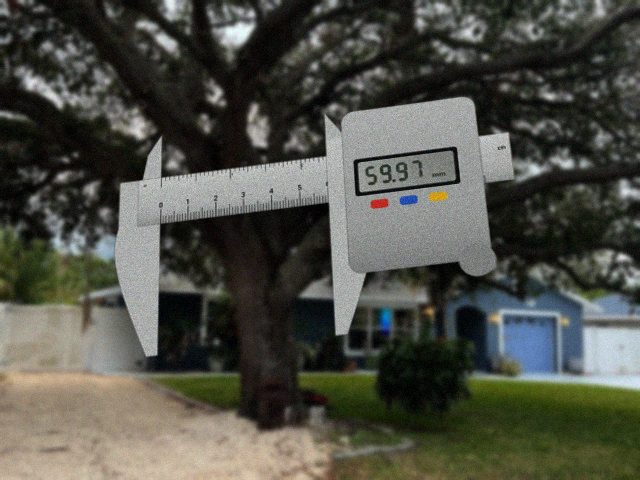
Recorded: 59.97 (mm)
